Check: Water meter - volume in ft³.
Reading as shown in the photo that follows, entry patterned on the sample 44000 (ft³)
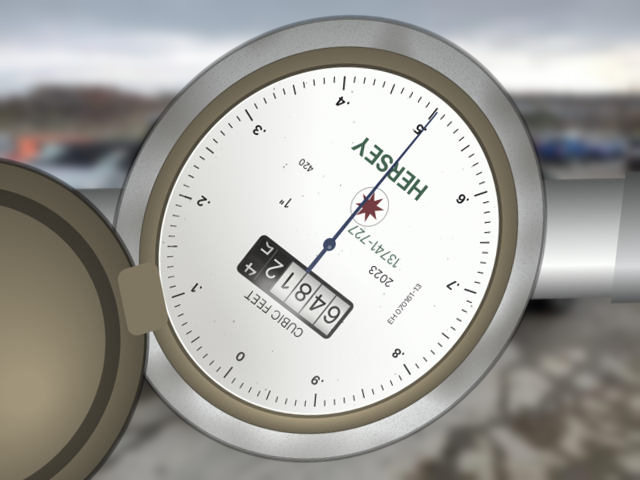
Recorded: 648124.50 (ft³)
